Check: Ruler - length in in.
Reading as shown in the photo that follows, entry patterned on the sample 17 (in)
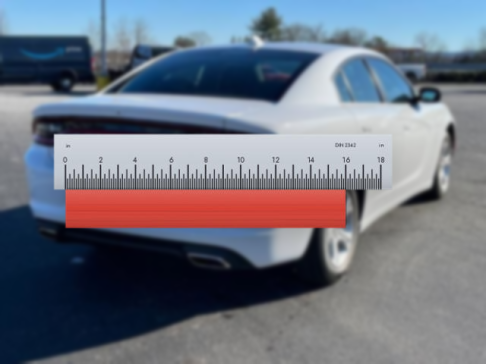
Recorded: 16 (in)
